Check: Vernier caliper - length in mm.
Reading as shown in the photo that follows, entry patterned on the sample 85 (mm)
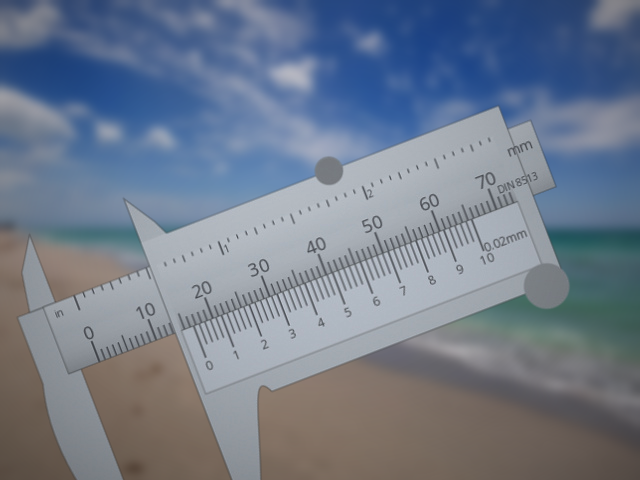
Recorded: 16.6 (mm)
